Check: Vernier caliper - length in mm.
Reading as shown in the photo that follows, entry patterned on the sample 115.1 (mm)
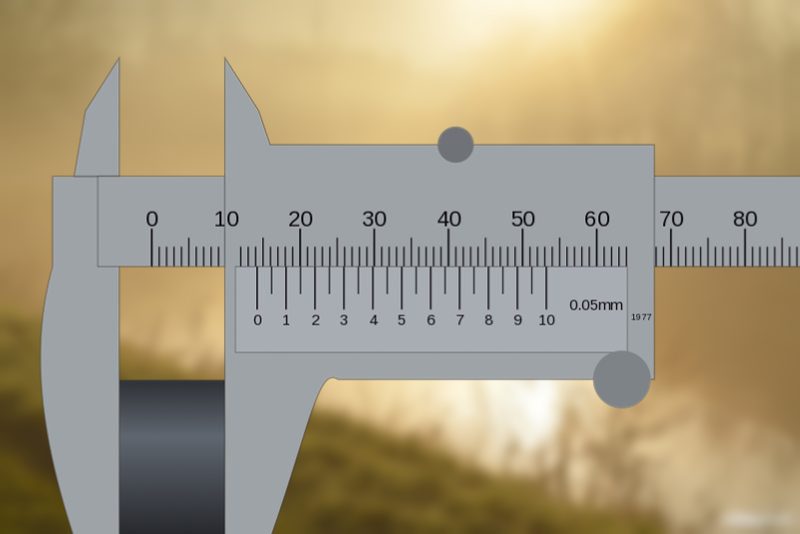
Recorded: 14.2 (mm)
